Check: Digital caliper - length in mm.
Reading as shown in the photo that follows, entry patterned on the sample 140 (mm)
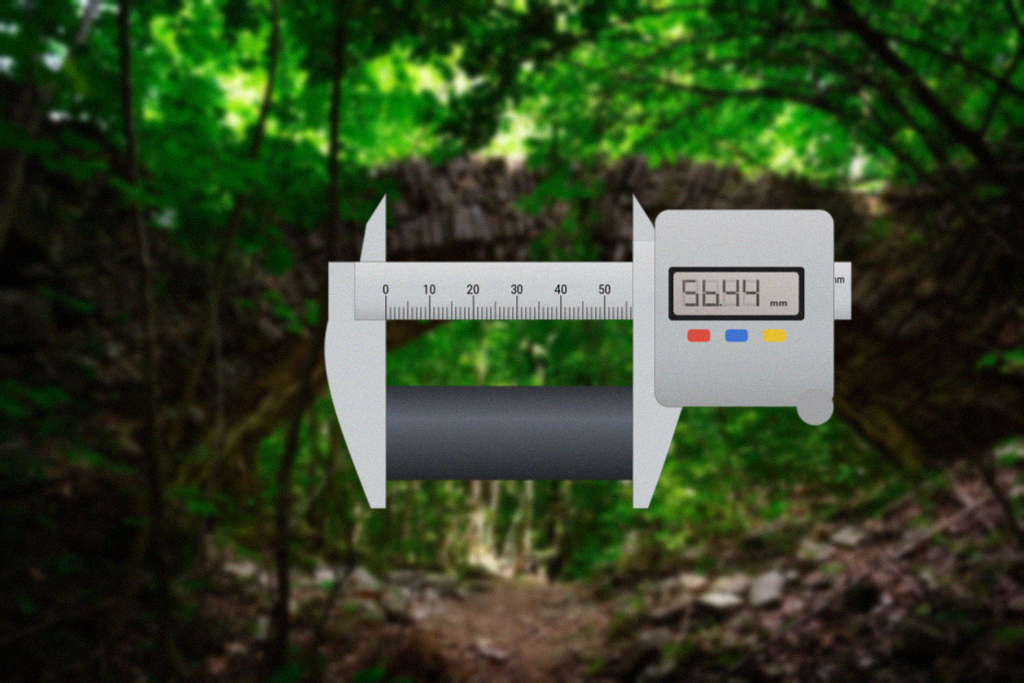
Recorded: 56.44 (mm)
